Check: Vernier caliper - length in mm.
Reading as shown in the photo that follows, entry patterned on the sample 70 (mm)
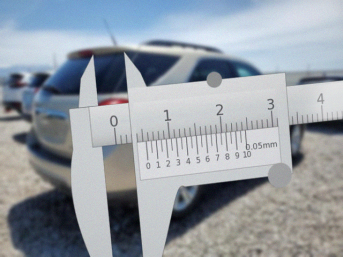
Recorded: 5.6 (mm)
